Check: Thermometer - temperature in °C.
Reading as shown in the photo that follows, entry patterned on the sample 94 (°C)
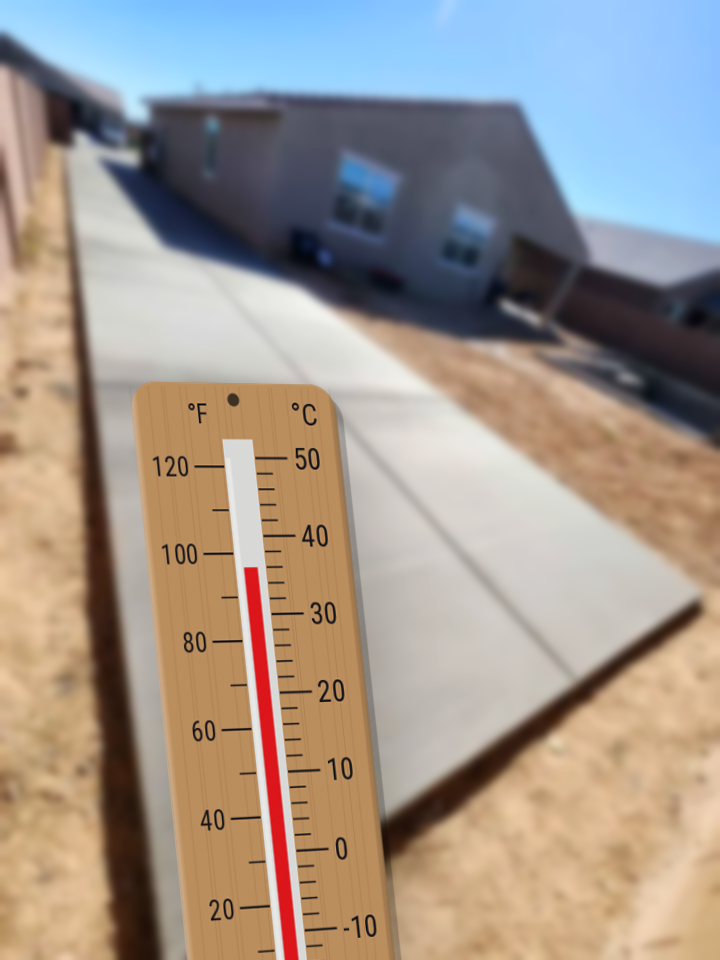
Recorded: 36 (°C)
